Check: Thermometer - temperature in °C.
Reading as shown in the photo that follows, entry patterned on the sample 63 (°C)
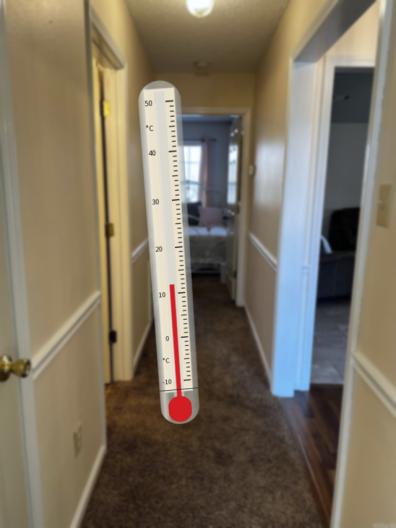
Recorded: 12 (°C)
